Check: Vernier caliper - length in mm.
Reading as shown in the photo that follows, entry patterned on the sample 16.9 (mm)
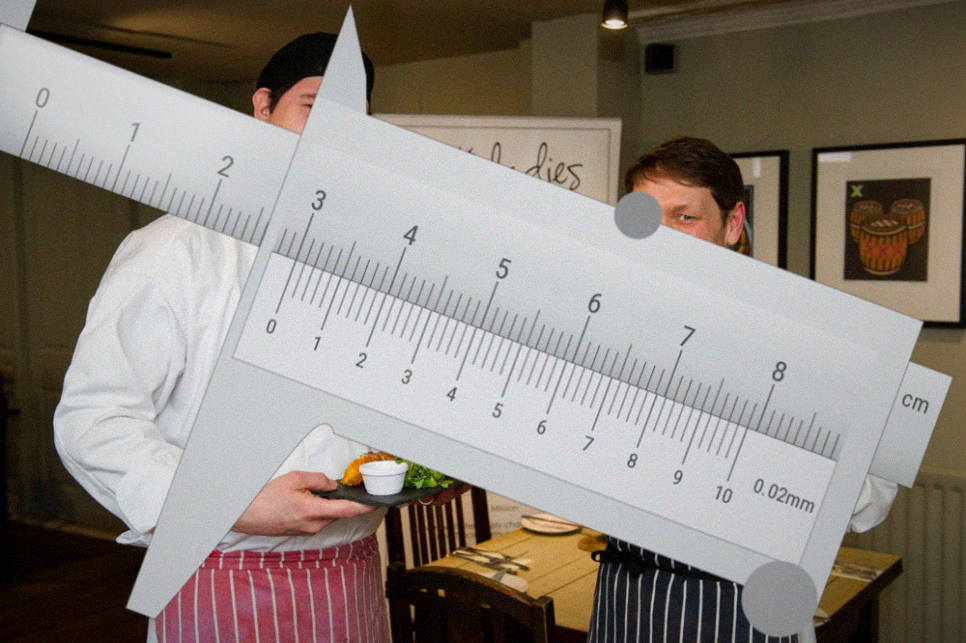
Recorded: 30.0 (mm)
